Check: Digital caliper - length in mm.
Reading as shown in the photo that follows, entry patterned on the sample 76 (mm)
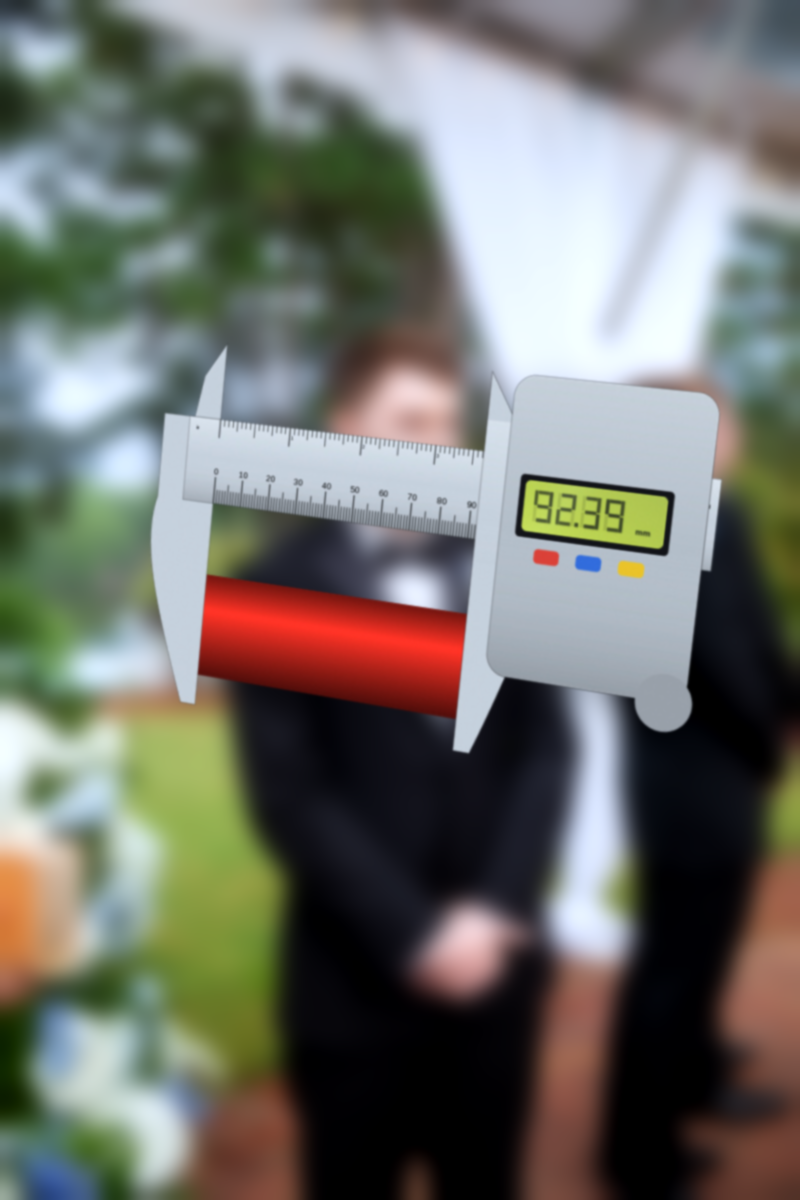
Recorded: 92.39 (mm)
